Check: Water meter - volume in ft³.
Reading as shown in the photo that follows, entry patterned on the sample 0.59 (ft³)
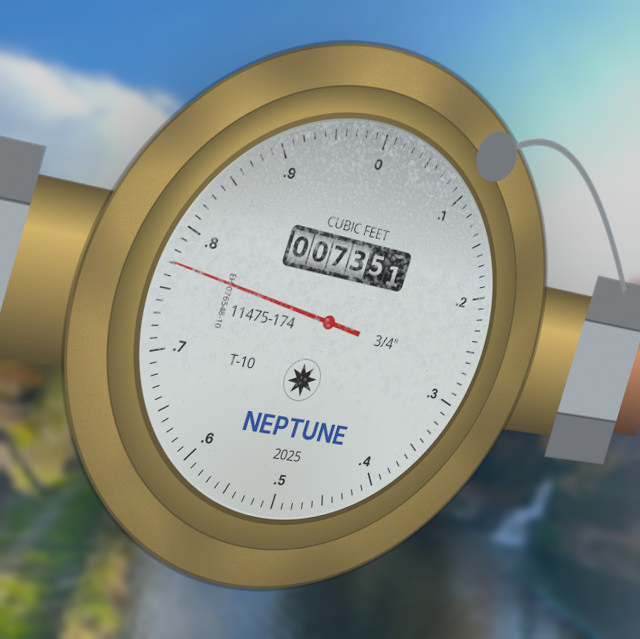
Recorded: 7350.77 (ft³)
